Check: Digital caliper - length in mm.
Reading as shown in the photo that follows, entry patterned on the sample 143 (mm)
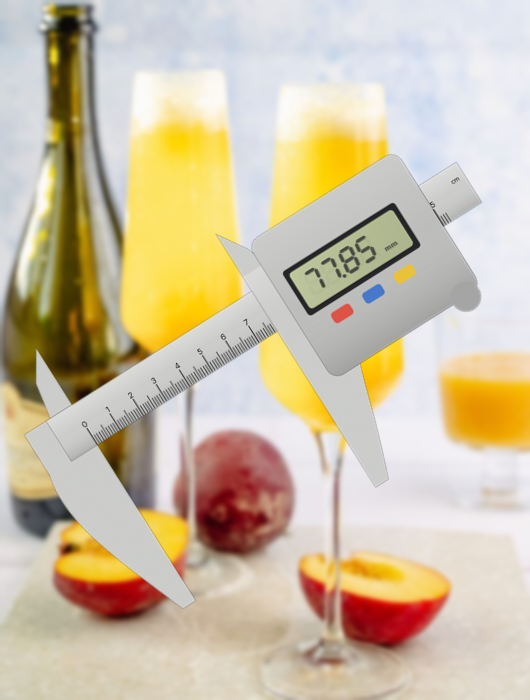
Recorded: 77.85 (mm)
